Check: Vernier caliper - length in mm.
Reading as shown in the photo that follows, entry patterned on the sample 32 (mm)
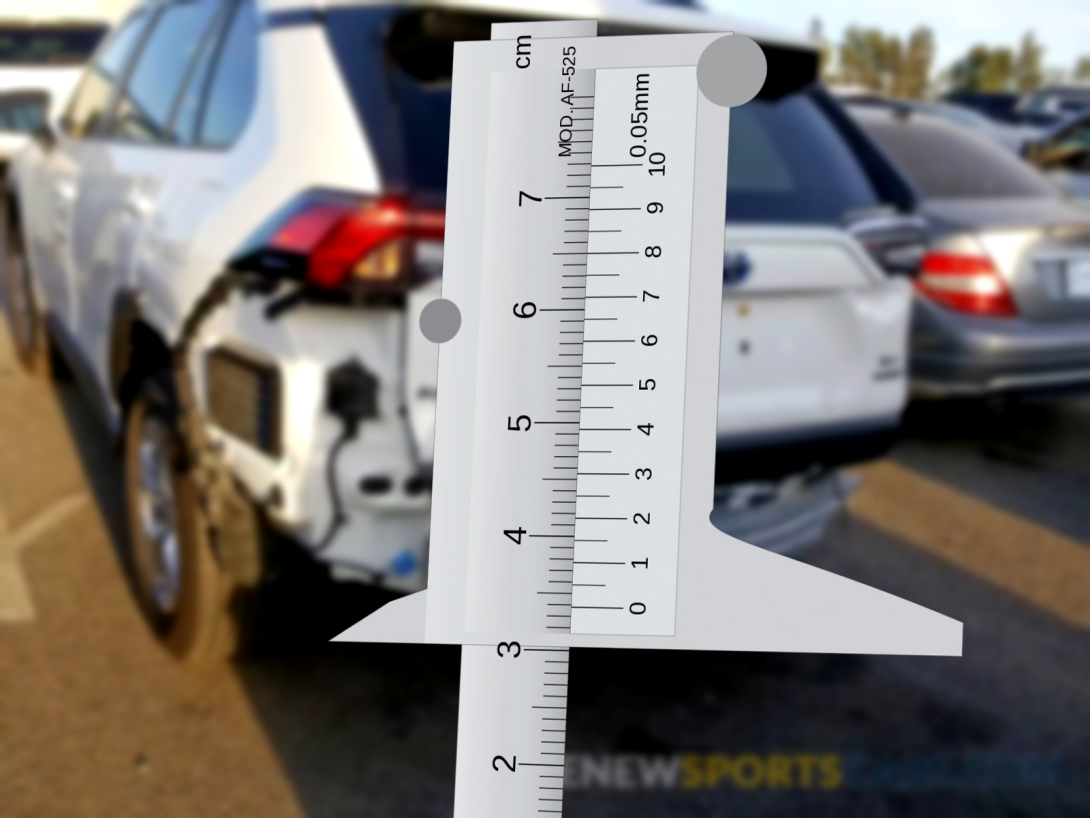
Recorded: 33.8 (mm)
